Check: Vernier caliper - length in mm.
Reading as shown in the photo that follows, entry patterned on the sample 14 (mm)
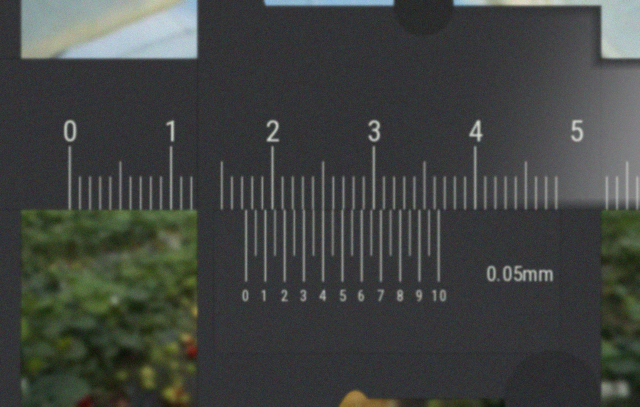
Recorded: 17.4 (mm)
